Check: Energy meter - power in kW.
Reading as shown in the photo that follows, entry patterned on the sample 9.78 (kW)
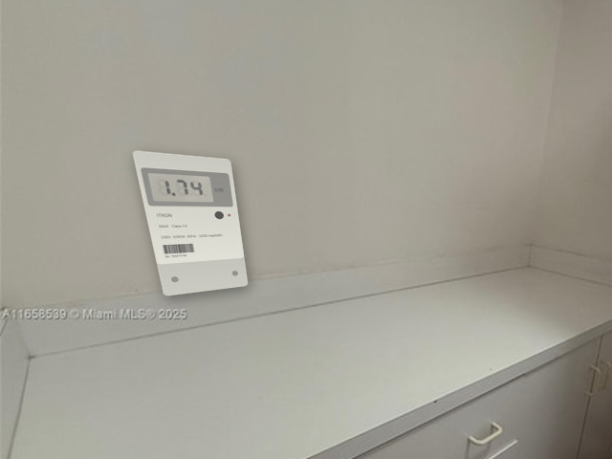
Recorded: 1.74 (kW)
